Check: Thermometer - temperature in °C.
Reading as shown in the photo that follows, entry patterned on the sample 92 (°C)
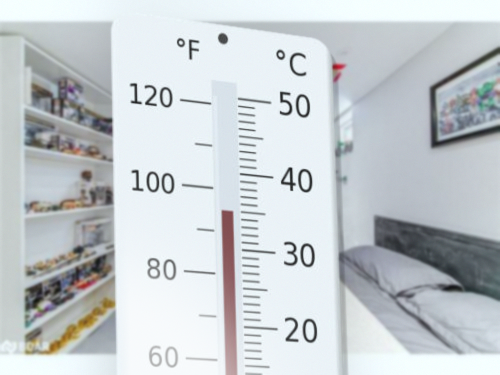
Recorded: 35 (°C)
